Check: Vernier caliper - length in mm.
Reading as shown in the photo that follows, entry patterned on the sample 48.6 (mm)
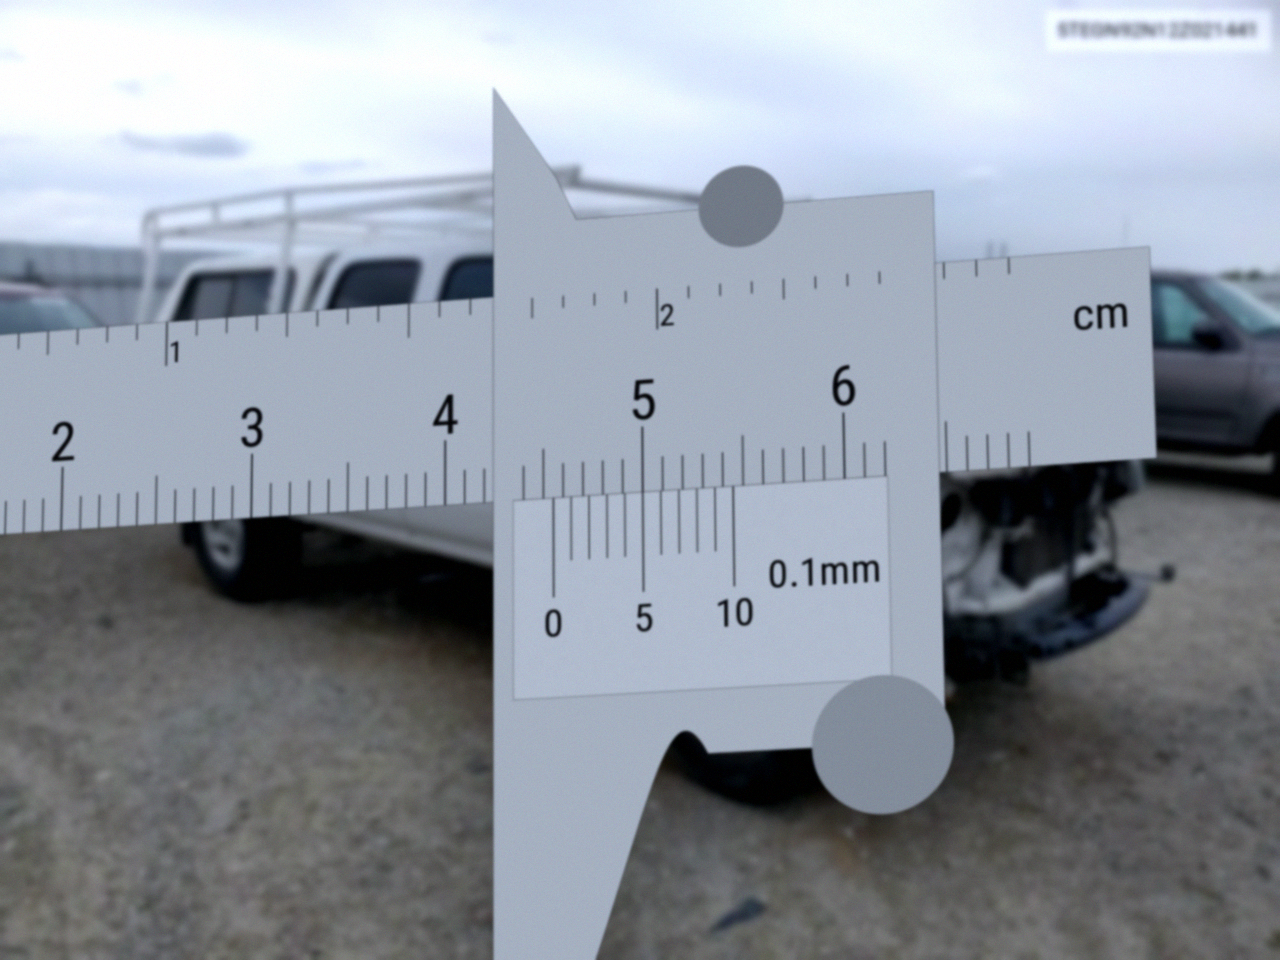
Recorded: 45.5 (mm)
